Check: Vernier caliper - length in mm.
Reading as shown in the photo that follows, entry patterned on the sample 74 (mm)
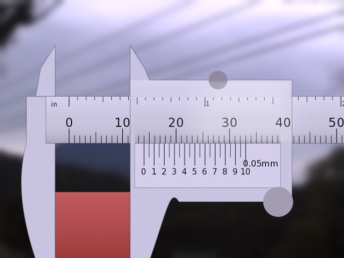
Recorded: 14.0 (mm)
